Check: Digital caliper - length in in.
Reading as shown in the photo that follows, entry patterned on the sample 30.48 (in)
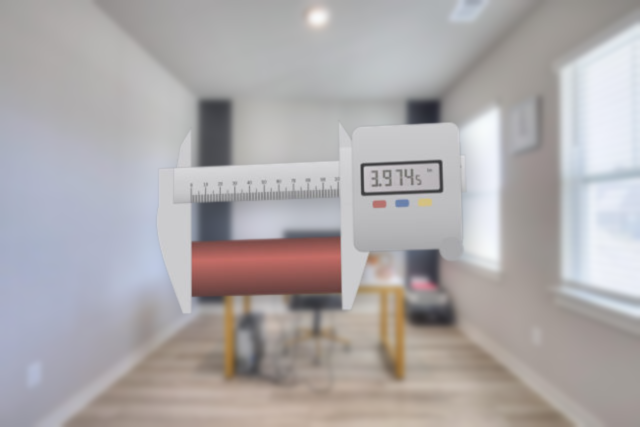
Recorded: 3.9745 (in)
